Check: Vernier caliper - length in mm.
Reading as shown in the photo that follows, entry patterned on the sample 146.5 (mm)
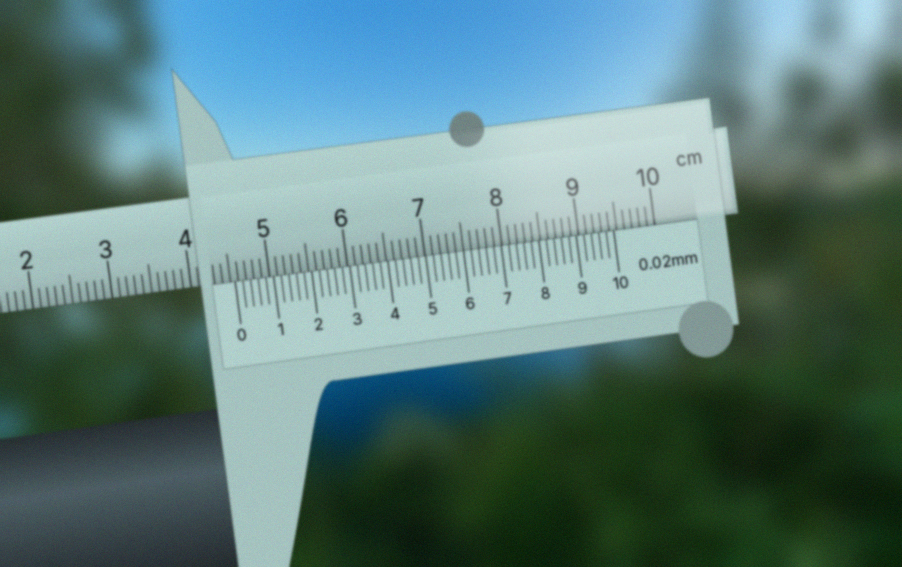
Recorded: 45.6 (mm)
